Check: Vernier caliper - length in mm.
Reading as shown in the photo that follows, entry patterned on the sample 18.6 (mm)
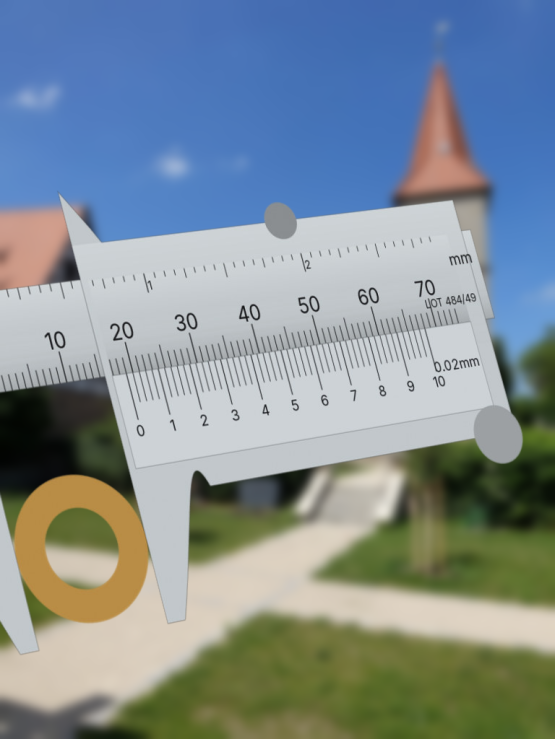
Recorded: 19.0 (mm)
